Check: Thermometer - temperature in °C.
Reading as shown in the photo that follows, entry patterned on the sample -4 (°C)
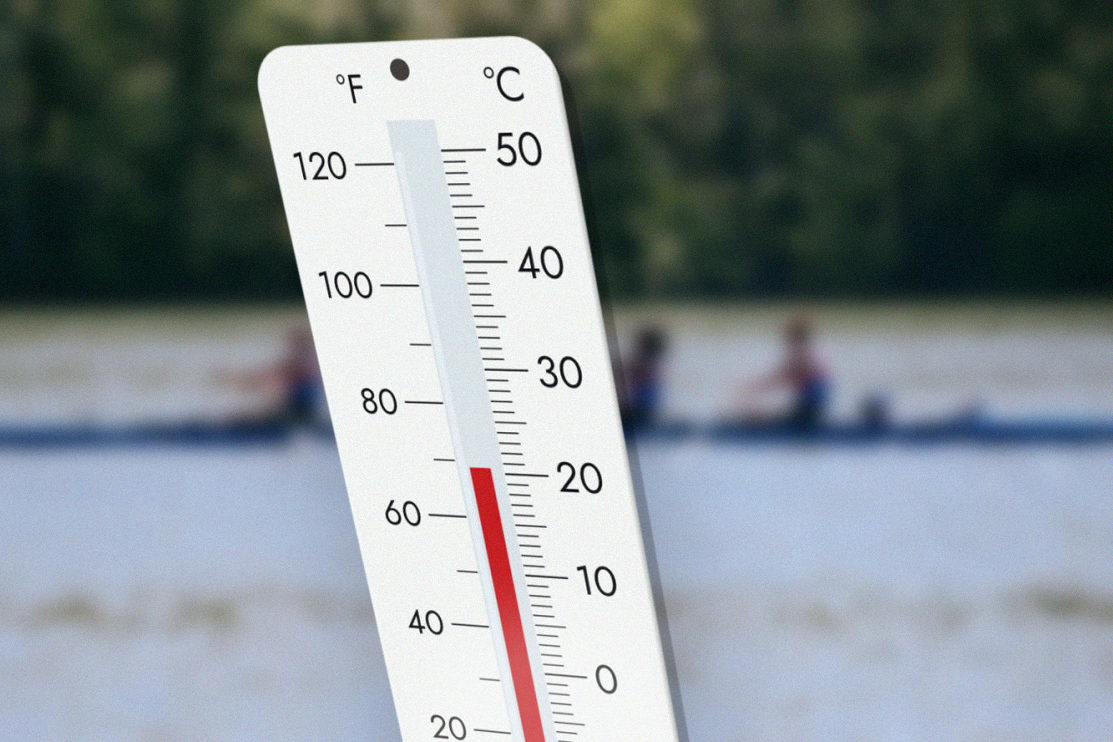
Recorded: 20.5 (°C)
